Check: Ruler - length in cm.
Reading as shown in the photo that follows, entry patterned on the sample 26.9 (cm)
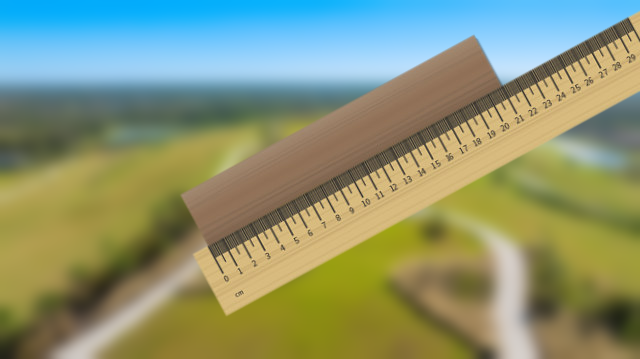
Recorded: 21 (cm)
